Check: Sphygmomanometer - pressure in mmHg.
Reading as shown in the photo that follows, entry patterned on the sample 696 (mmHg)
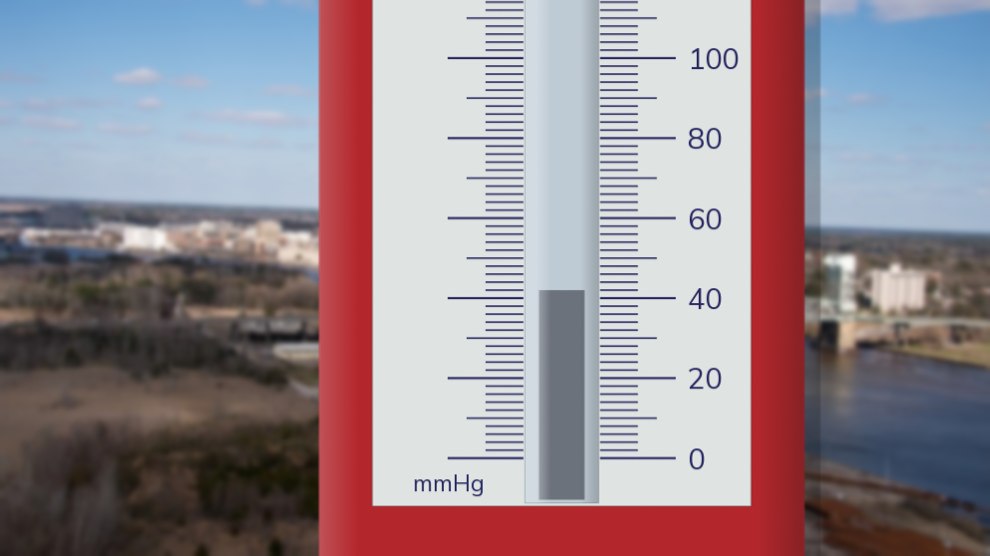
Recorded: 42 (mmHg)
